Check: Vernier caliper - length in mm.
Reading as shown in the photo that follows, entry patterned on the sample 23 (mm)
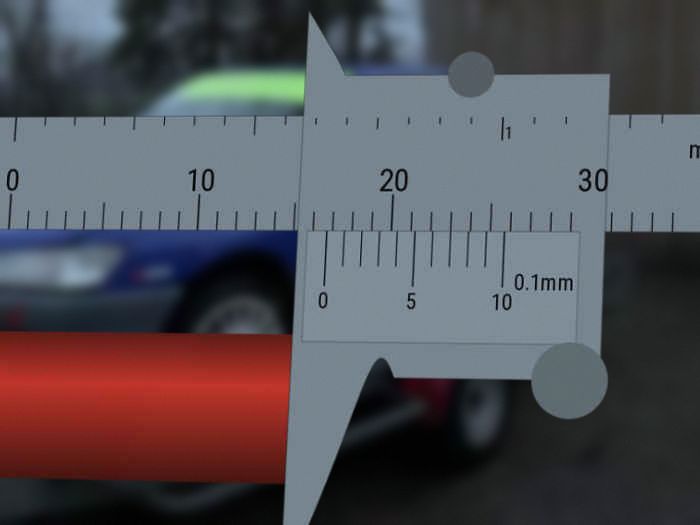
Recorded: 16.7 (mm)
